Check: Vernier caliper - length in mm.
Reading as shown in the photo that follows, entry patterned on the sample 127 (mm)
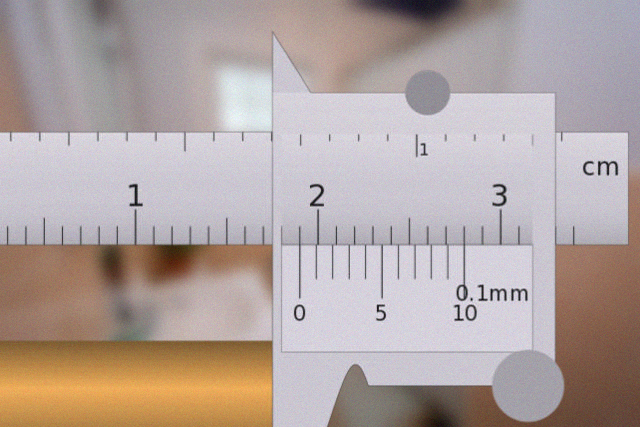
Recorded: 19.0 (mm)
